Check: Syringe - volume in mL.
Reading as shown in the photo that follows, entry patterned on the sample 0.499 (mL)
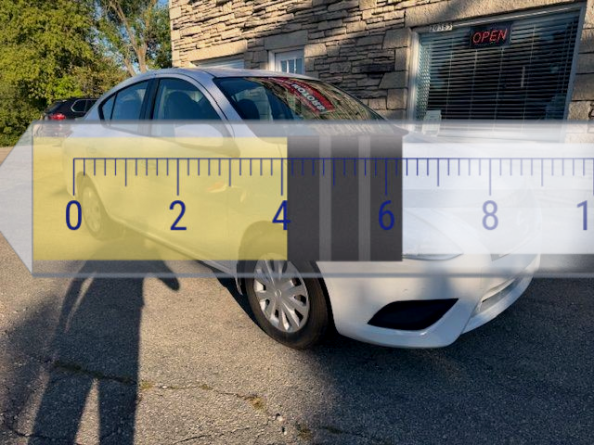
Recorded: 4.1 (mL)
